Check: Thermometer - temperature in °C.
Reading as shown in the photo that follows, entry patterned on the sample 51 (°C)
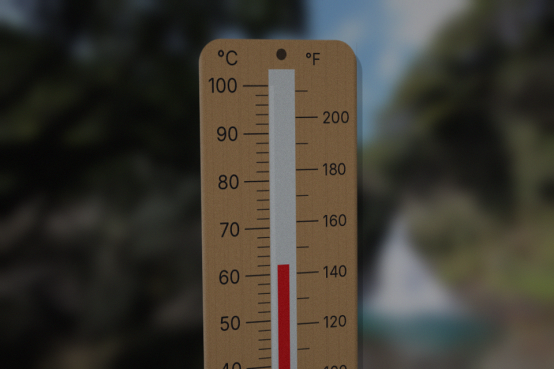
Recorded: 62 (°C)
